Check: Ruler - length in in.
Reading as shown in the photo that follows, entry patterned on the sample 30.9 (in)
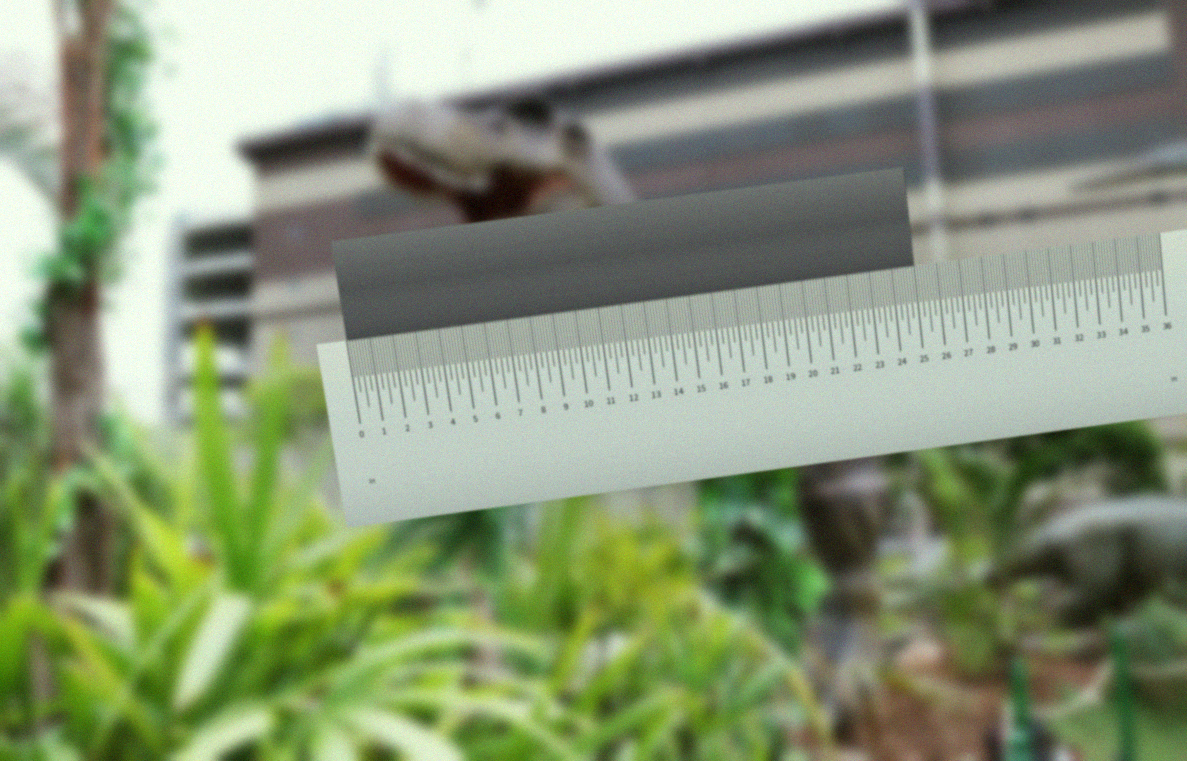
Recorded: 25 (in)
